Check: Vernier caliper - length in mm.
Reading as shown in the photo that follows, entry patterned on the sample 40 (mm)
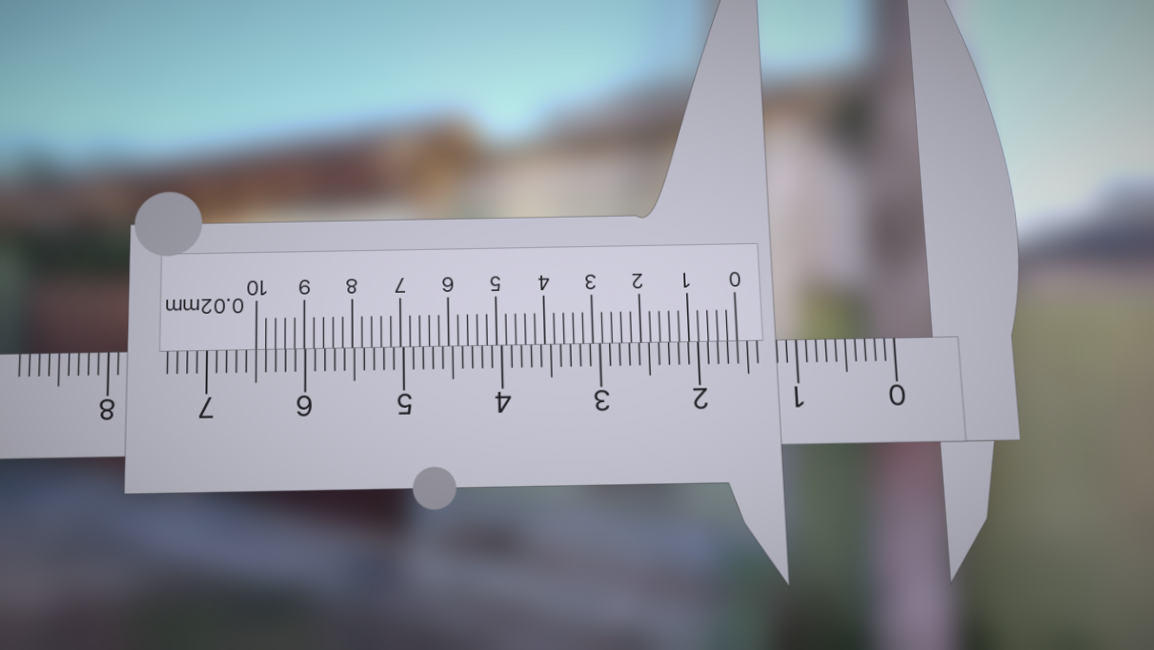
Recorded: 16.0 (mm)
